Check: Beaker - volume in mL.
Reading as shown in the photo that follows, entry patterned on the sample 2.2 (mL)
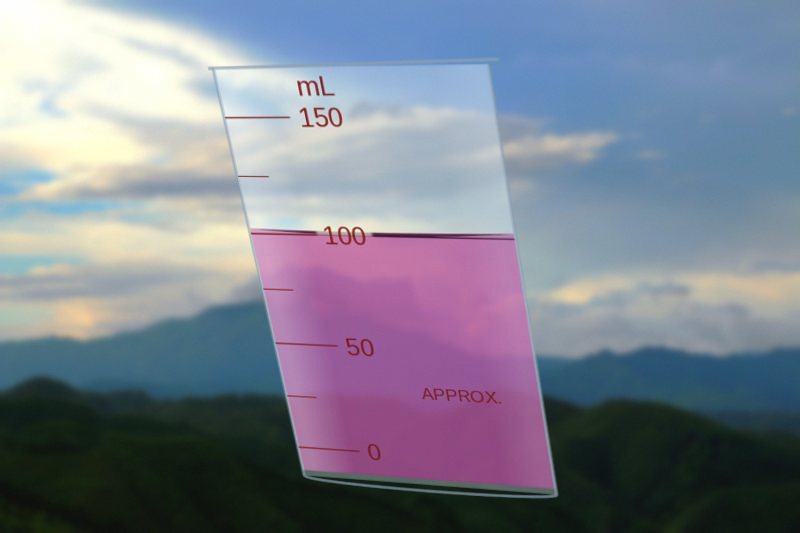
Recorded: 100 (mL)
